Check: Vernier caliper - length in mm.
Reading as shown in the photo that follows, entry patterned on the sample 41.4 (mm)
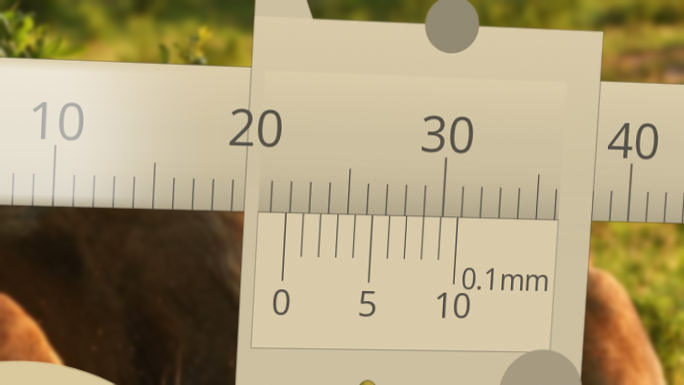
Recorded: 21.8 (mm)
